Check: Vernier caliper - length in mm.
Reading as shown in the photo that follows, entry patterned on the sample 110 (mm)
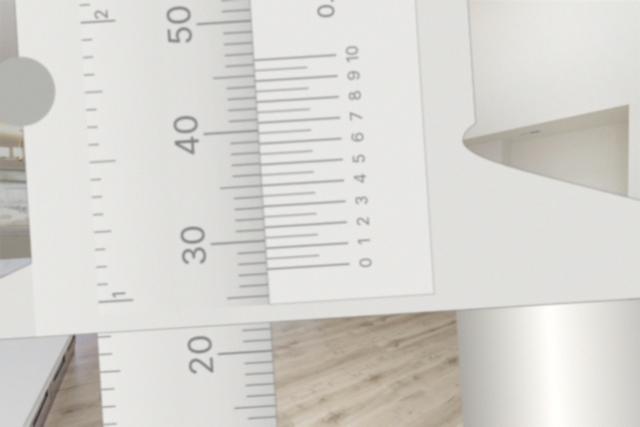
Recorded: 27.4 (mm)
